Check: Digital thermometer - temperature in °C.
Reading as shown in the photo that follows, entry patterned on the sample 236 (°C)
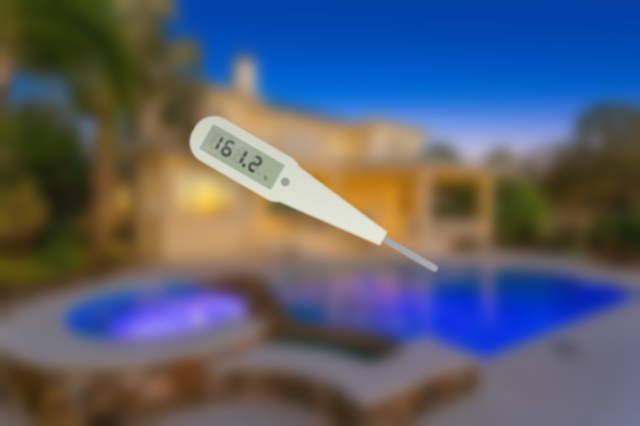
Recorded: 161.2 (°C)
